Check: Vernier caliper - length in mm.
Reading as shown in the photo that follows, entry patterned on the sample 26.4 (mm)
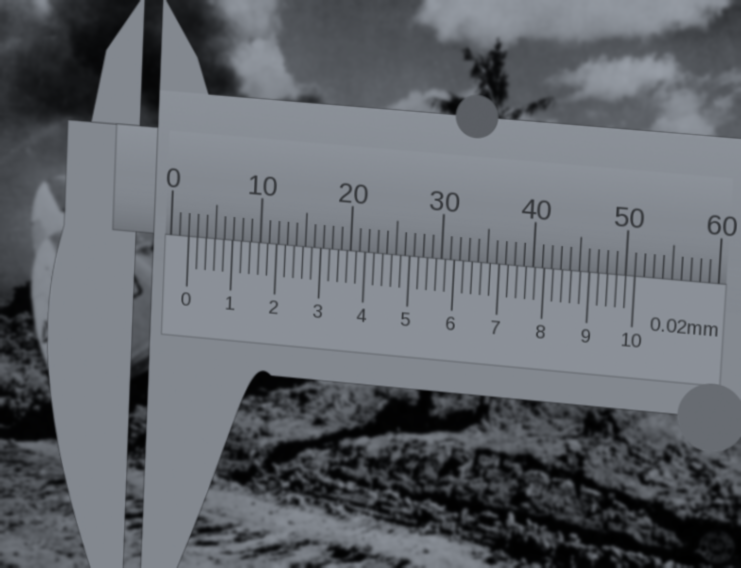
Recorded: 2.0 (mm)
